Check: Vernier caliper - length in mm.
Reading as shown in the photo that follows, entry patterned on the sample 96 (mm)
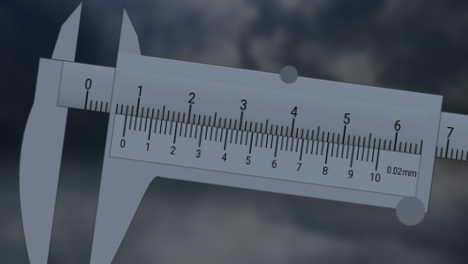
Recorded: 8.0 (mm)
